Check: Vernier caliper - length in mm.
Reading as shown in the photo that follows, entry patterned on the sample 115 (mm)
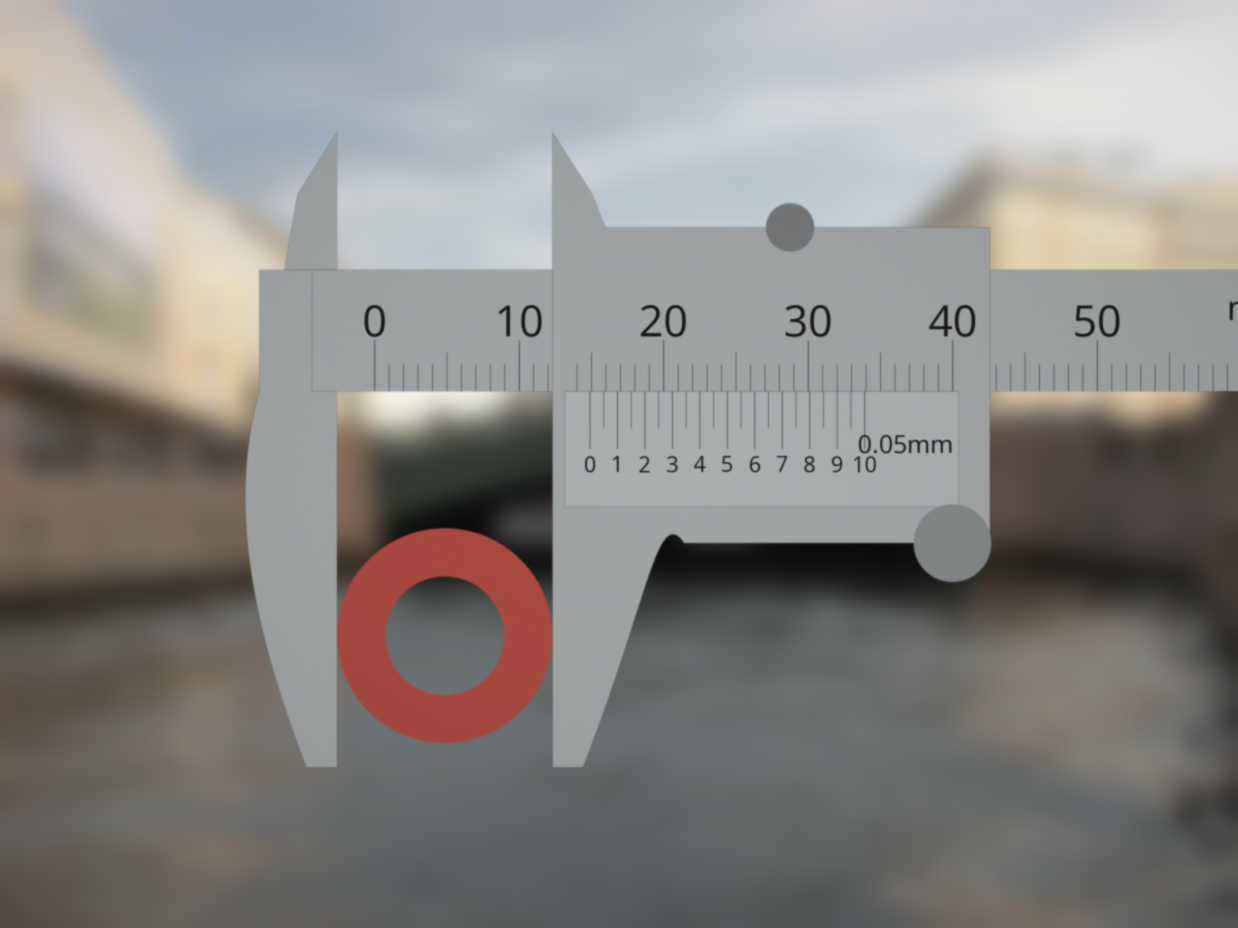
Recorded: 14.9 (mm)
